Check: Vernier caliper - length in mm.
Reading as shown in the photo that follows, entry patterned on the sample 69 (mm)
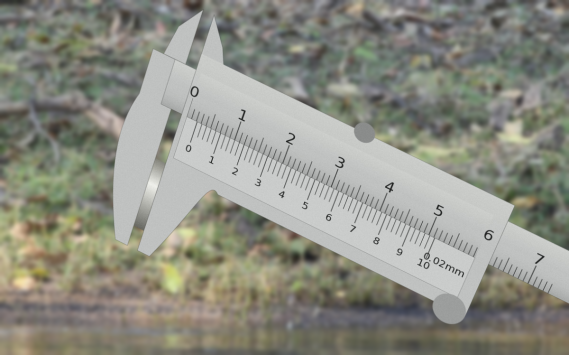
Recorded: 2.2 (mm)
